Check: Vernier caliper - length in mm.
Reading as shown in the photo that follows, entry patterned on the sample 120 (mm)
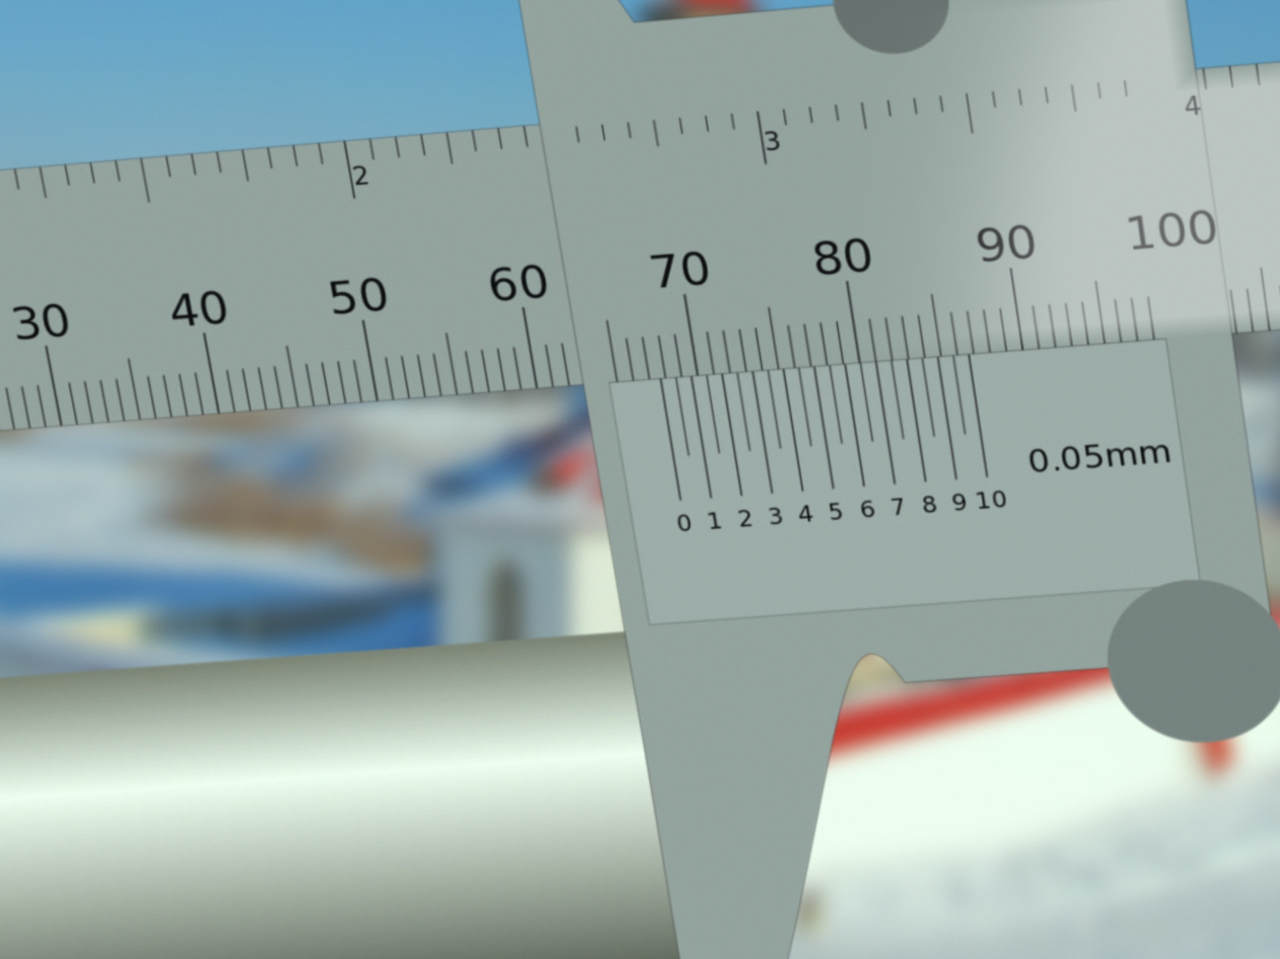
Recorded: 67.7 (mm)
